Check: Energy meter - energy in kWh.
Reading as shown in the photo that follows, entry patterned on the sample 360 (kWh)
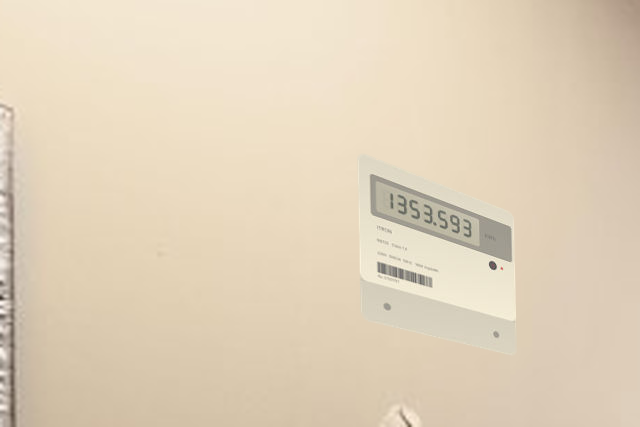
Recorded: 1353.593 (kWh)
